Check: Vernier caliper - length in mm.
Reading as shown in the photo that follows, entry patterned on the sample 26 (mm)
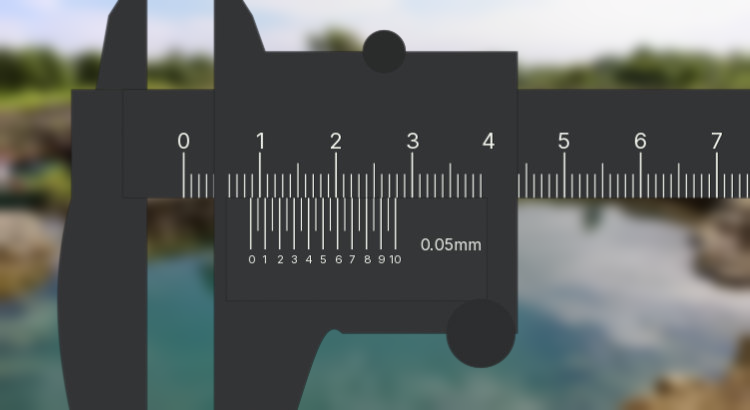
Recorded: 8.8 (mm)
